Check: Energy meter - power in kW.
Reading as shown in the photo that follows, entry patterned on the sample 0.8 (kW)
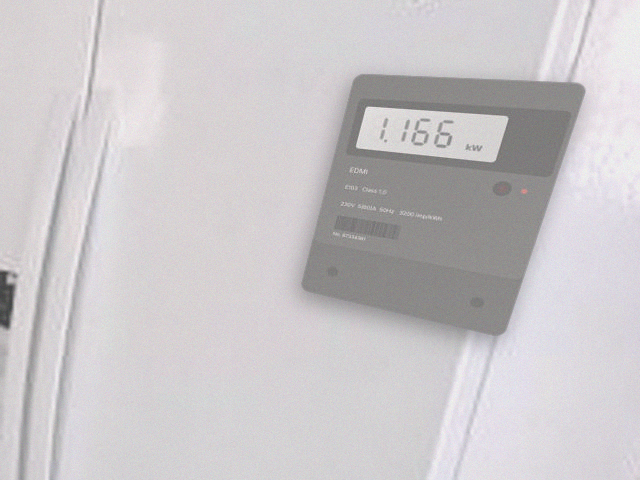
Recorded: 1.166 (kW)
